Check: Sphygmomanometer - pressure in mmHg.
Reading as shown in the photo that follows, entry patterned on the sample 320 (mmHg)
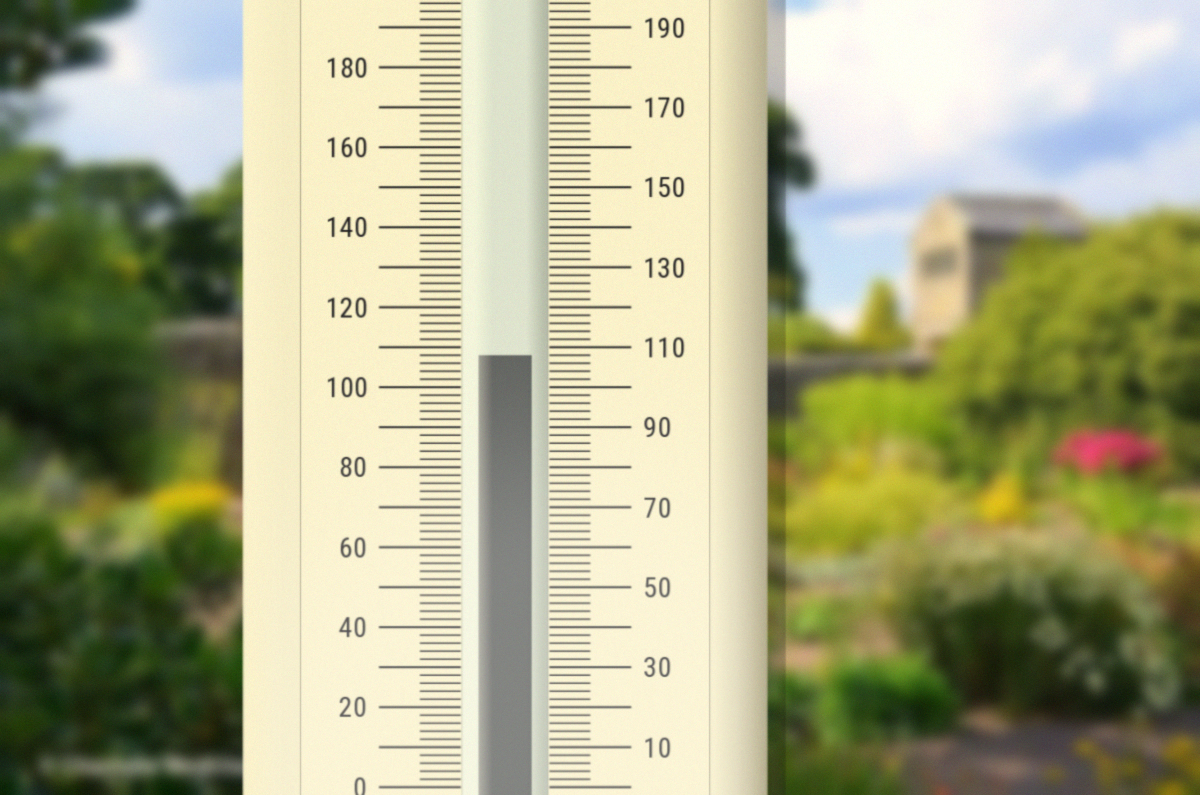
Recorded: 108 (mmHg)
